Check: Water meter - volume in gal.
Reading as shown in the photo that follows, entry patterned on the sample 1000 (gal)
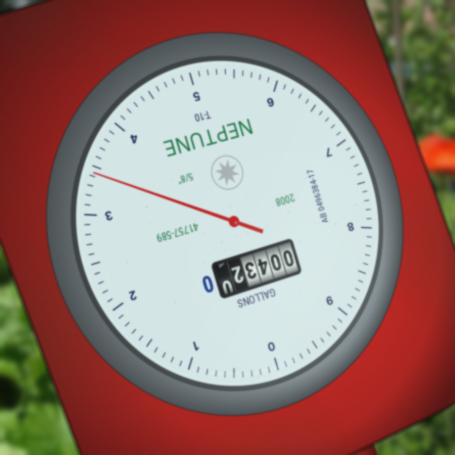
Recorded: 43203.4 (gal)
